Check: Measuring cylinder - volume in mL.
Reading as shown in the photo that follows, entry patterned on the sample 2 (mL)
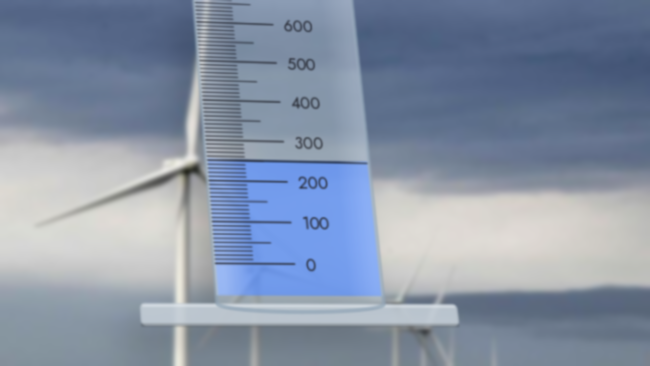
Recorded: 250 (mL)
